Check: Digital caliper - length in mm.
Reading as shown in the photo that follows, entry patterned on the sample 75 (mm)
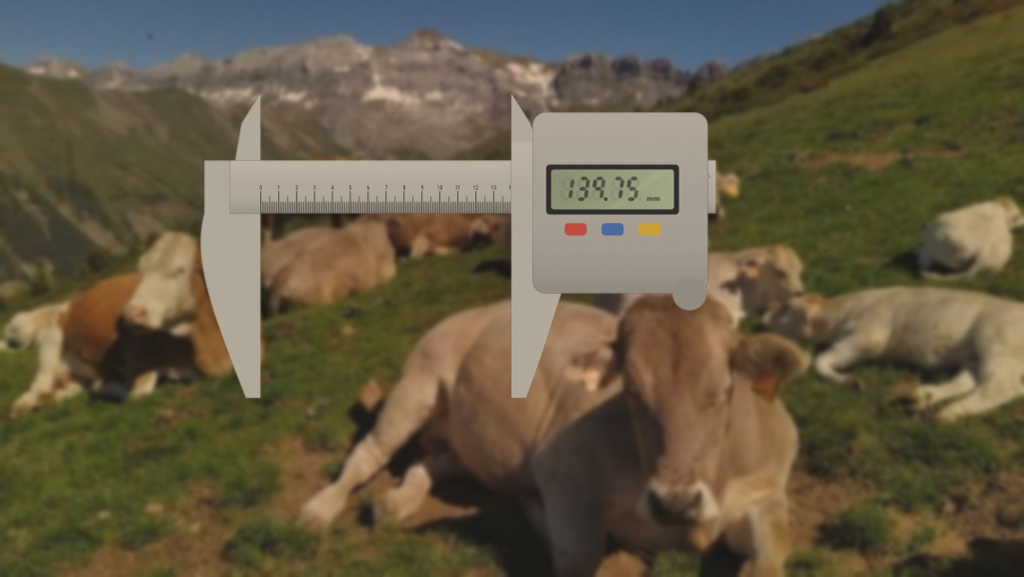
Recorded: 139.75 (mm)
